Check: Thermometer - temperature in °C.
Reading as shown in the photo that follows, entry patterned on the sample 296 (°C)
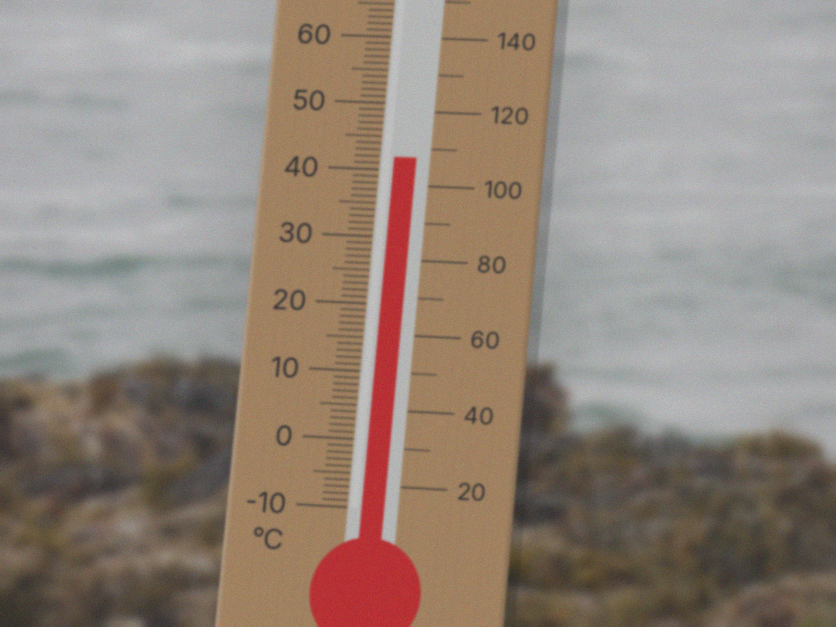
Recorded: 42 (°C)
